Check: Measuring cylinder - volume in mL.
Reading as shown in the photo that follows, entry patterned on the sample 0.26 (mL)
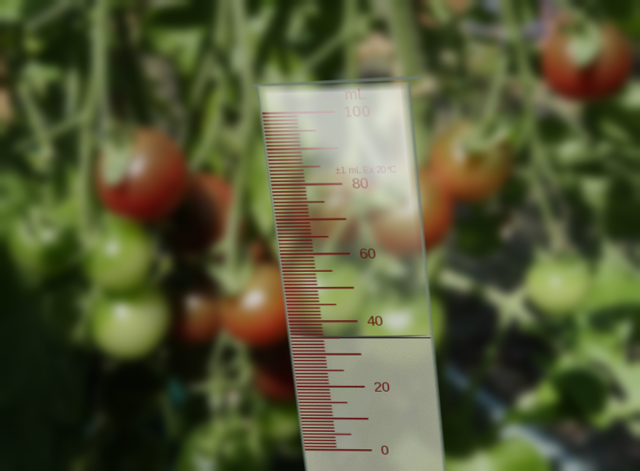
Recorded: 35 (mL)
